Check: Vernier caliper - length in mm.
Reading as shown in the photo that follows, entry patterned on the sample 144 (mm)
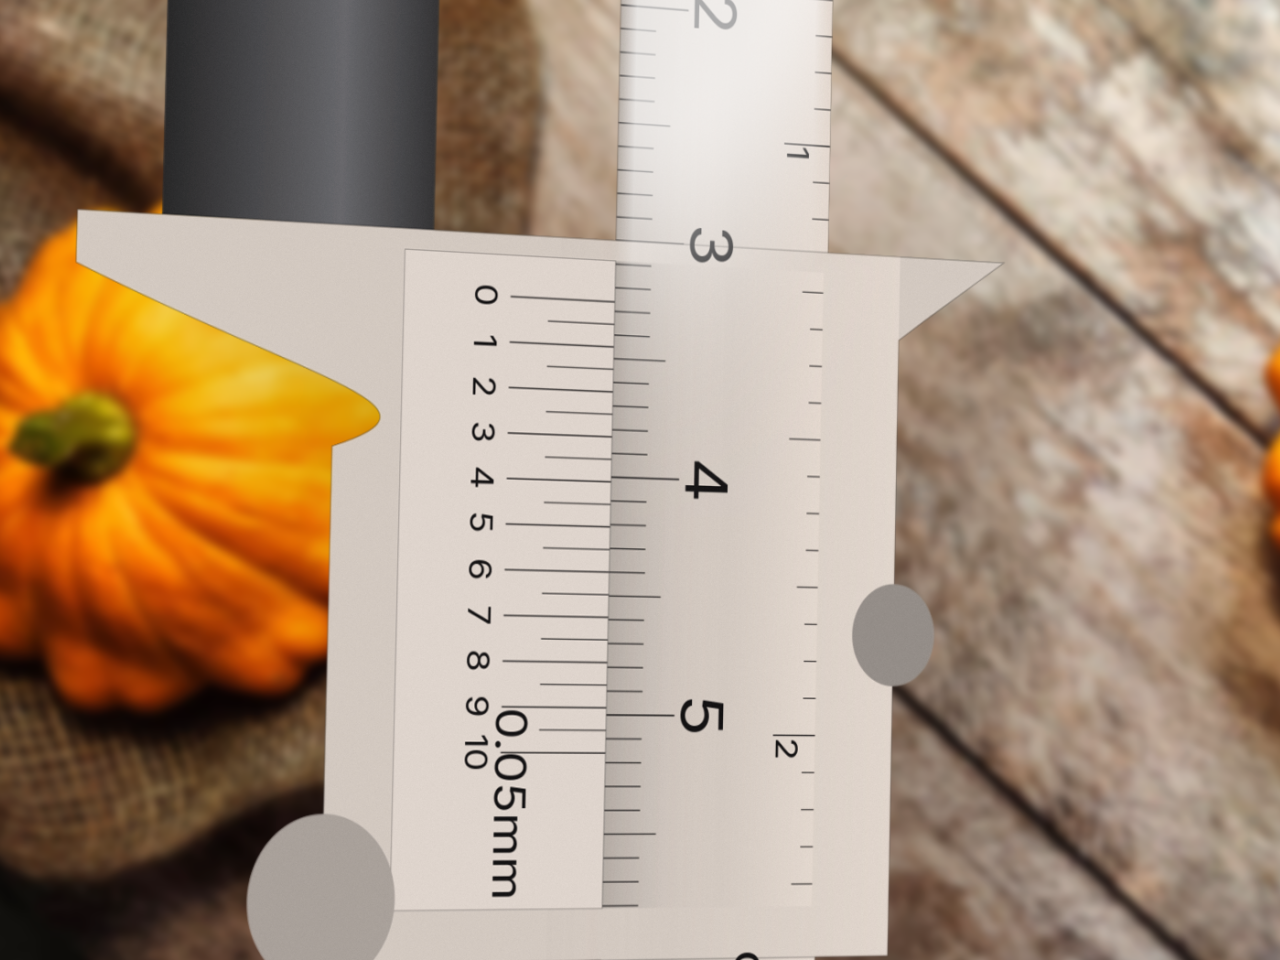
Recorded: 32.6 (mm)
